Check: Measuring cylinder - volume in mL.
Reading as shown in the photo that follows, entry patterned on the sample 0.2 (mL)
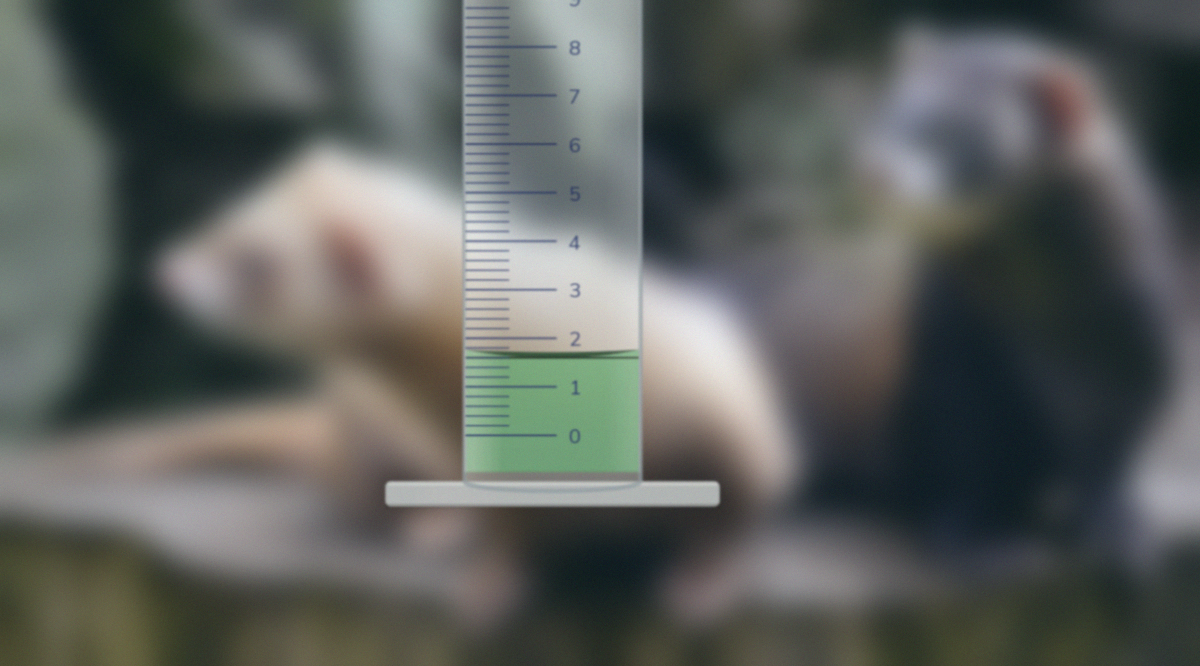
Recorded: 1.6 (mL)
